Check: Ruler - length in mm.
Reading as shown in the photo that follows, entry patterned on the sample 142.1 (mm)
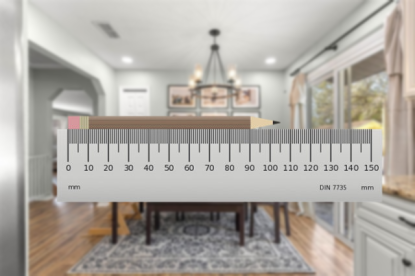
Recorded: 105 (mm)
